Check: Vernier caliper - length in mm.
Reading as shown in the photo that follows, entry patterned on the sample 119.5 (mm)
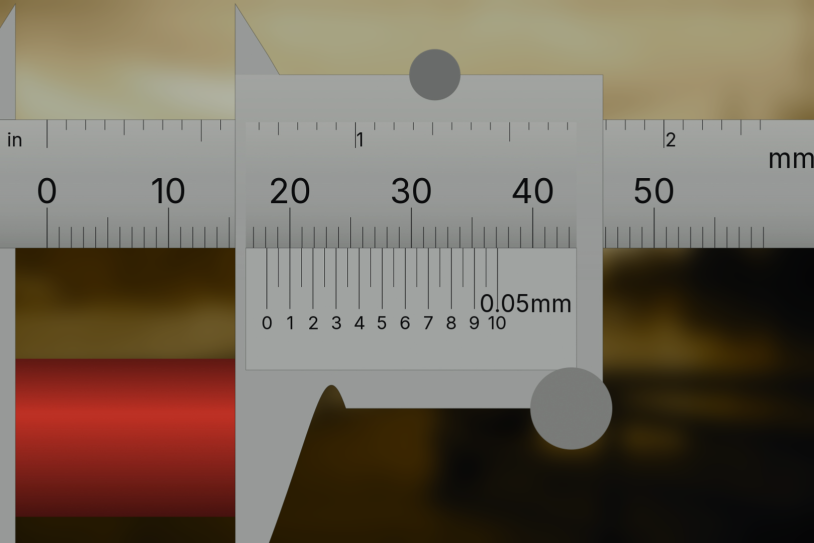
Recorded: 18.1 (mm)
